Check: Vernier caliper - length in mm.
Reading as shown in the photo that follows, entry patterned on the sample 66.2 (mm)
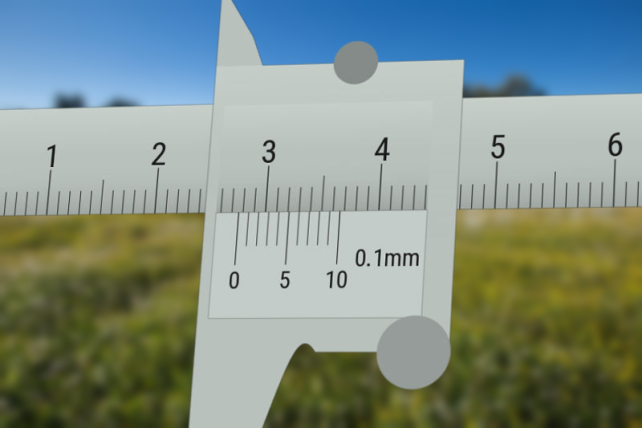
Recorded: 27.6 (mm)
